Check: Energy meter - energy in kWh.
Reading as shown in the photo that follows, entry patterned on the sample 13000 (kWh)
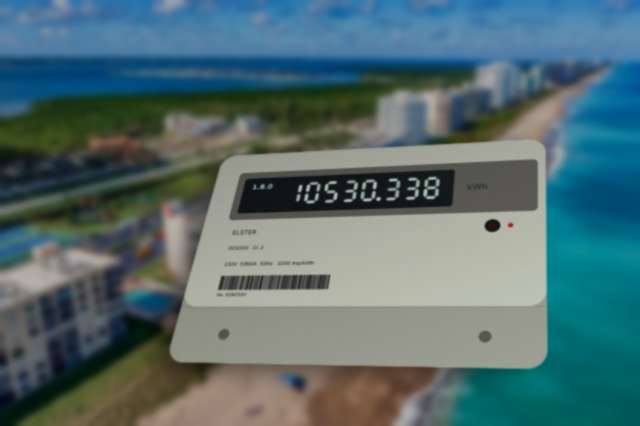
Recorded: 10530.338 (kWh)
